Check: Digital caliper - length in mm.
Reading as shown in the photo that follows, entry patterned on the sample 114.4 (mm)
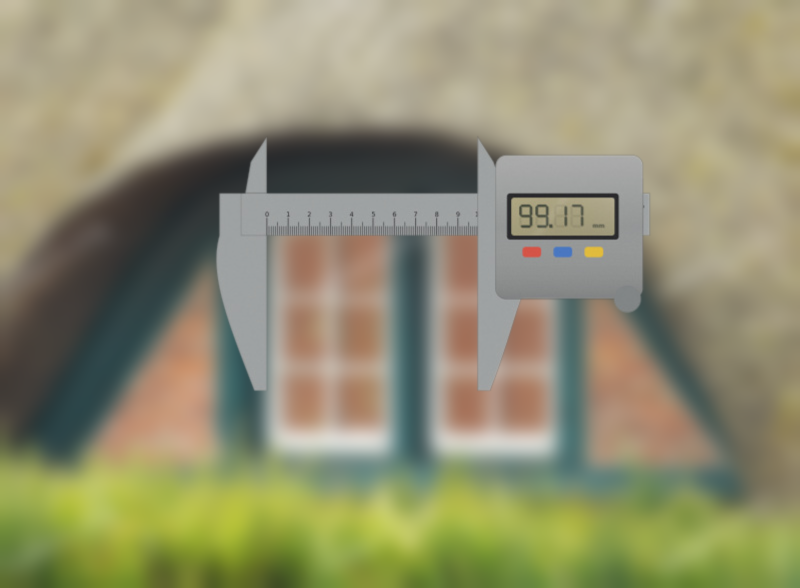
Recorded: 99.17 (mm)
